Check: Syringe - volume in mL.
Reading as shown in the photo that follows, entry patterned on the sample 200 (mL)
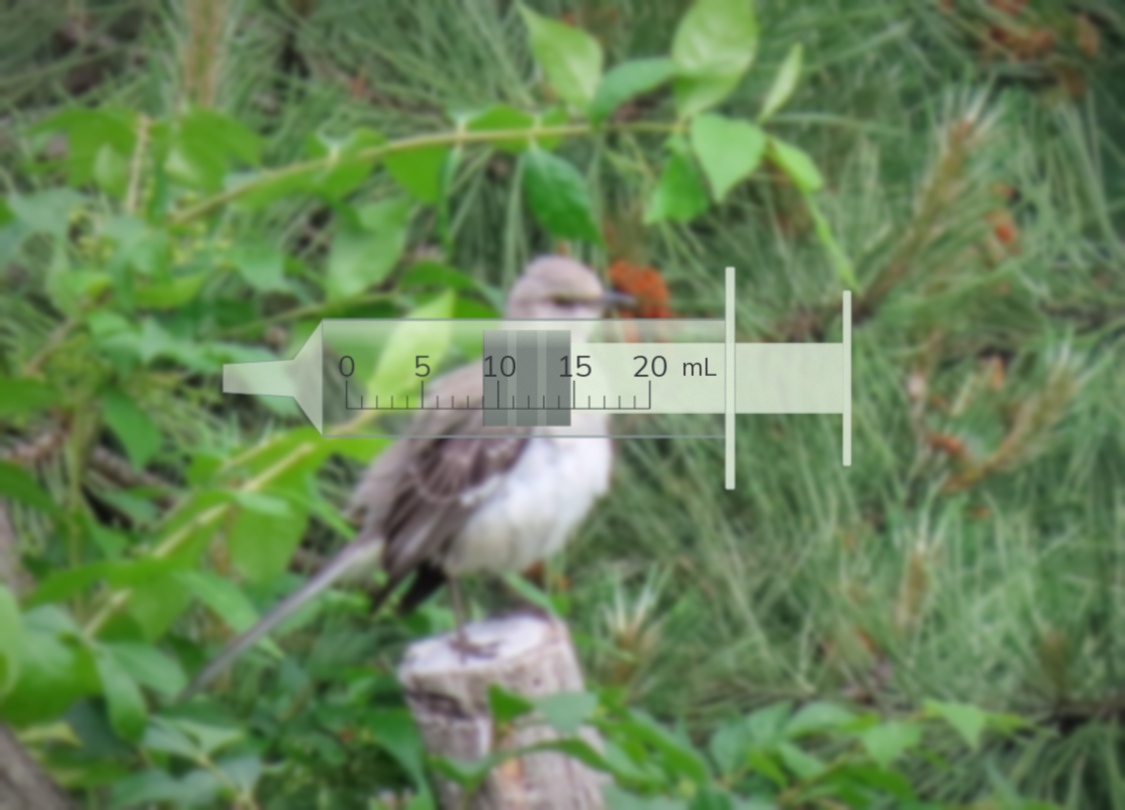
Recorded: 9 (mL)
